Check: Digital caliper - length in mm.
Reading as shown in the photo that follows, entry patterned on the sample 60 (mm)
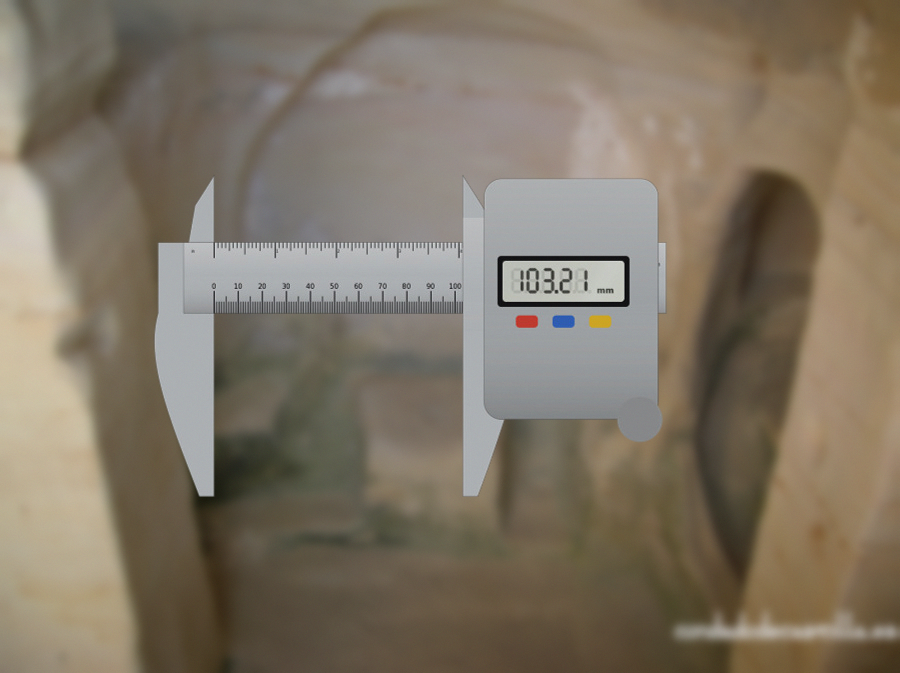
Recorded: 103.21 (mm)
